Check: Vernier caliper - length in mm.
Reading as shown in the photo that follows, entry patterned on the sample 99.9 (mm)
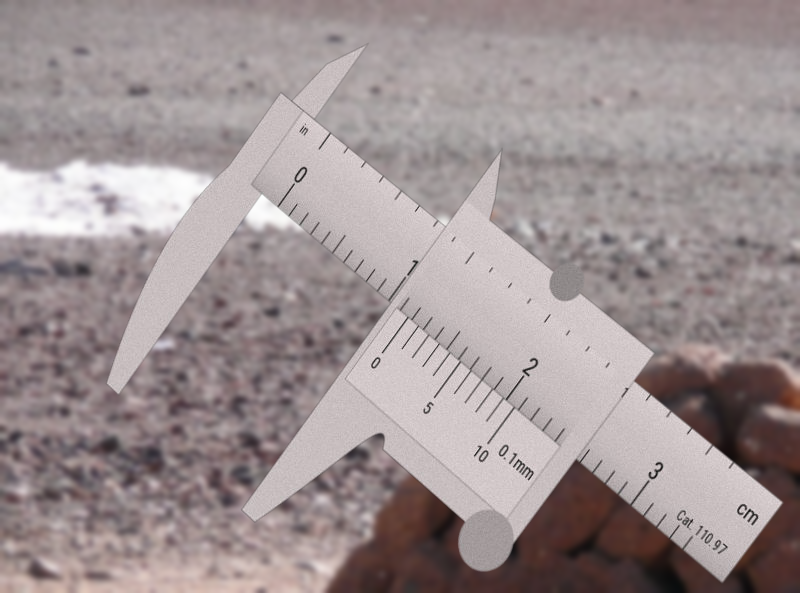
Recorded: 11.7 (mm)
